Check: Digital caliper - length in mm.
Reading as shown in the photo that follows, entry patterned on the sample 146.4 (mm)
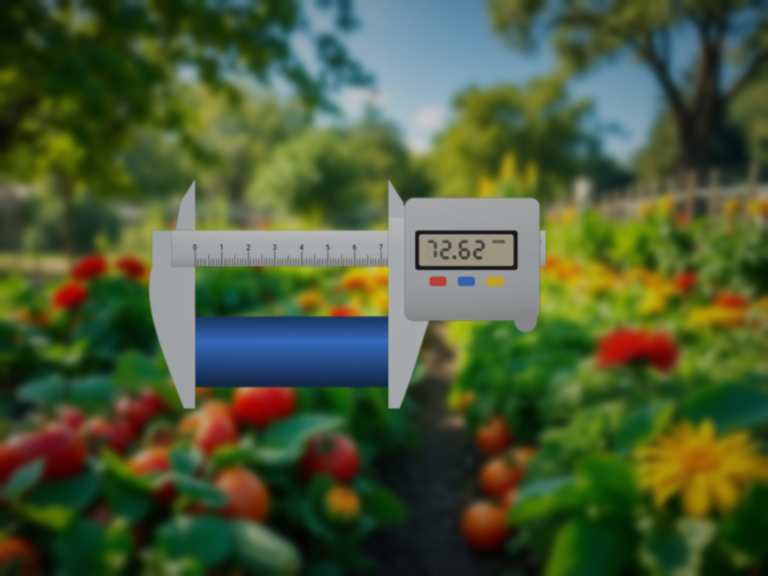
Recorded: 72.62 (mm)
